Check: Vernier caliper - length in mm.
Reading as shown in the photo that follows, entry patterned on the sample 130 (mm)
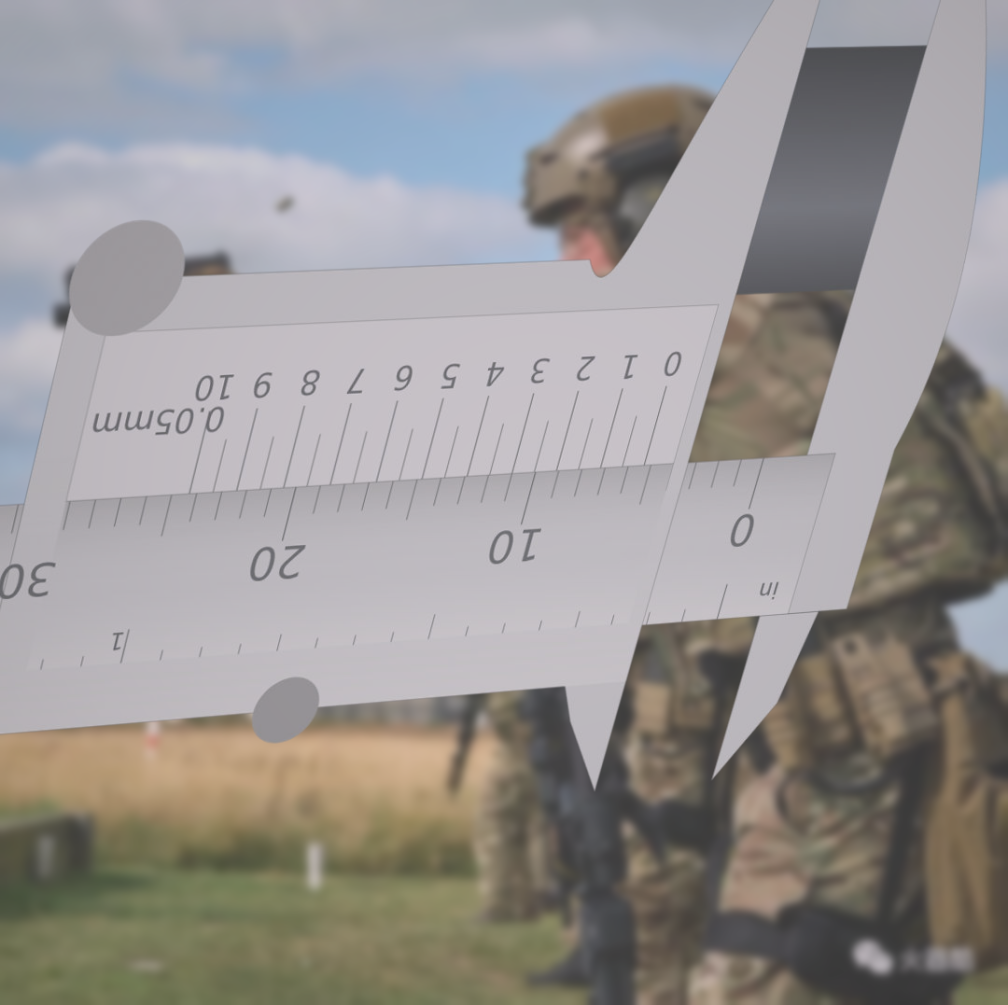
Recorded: 5.30 (mm)
